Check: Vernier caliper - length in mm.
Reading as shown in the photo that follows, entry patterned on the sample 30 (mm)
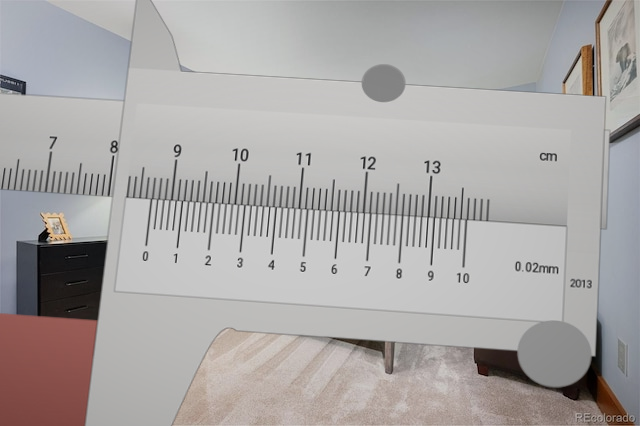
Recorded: 86.8 (mm)
